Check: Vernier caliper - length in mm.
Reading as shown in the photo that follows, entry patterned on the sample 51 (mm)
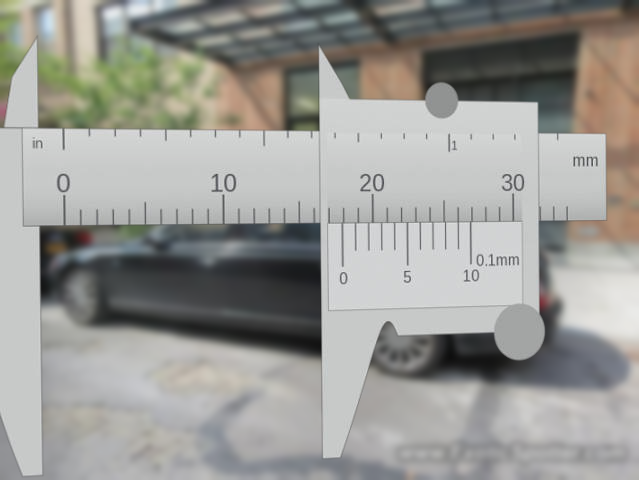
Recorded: 17.9 (mm)
